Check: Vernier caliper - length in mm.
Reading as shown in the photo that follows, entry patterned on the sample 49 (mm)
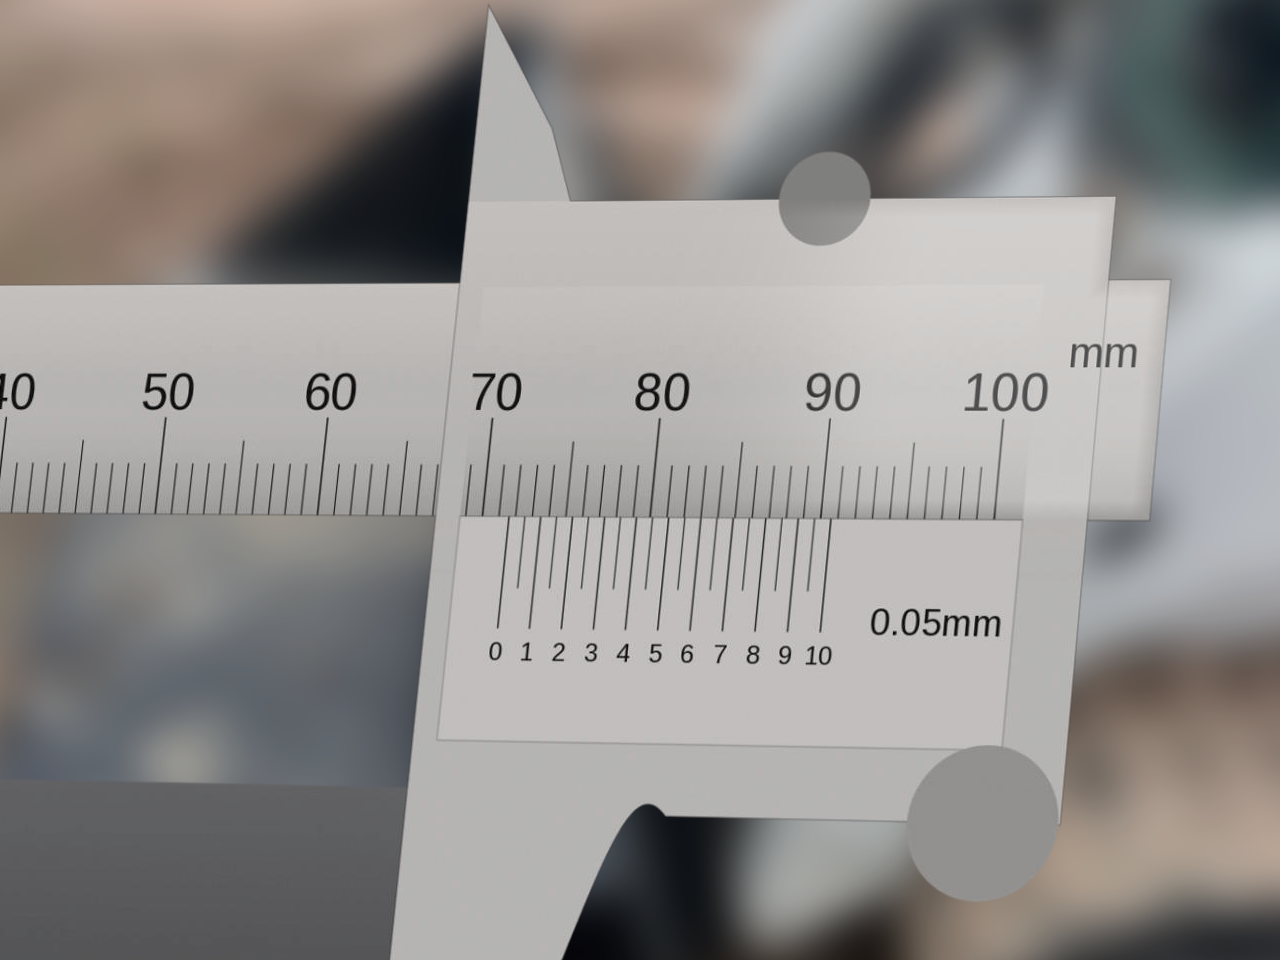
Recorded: 71.6 (mm)
